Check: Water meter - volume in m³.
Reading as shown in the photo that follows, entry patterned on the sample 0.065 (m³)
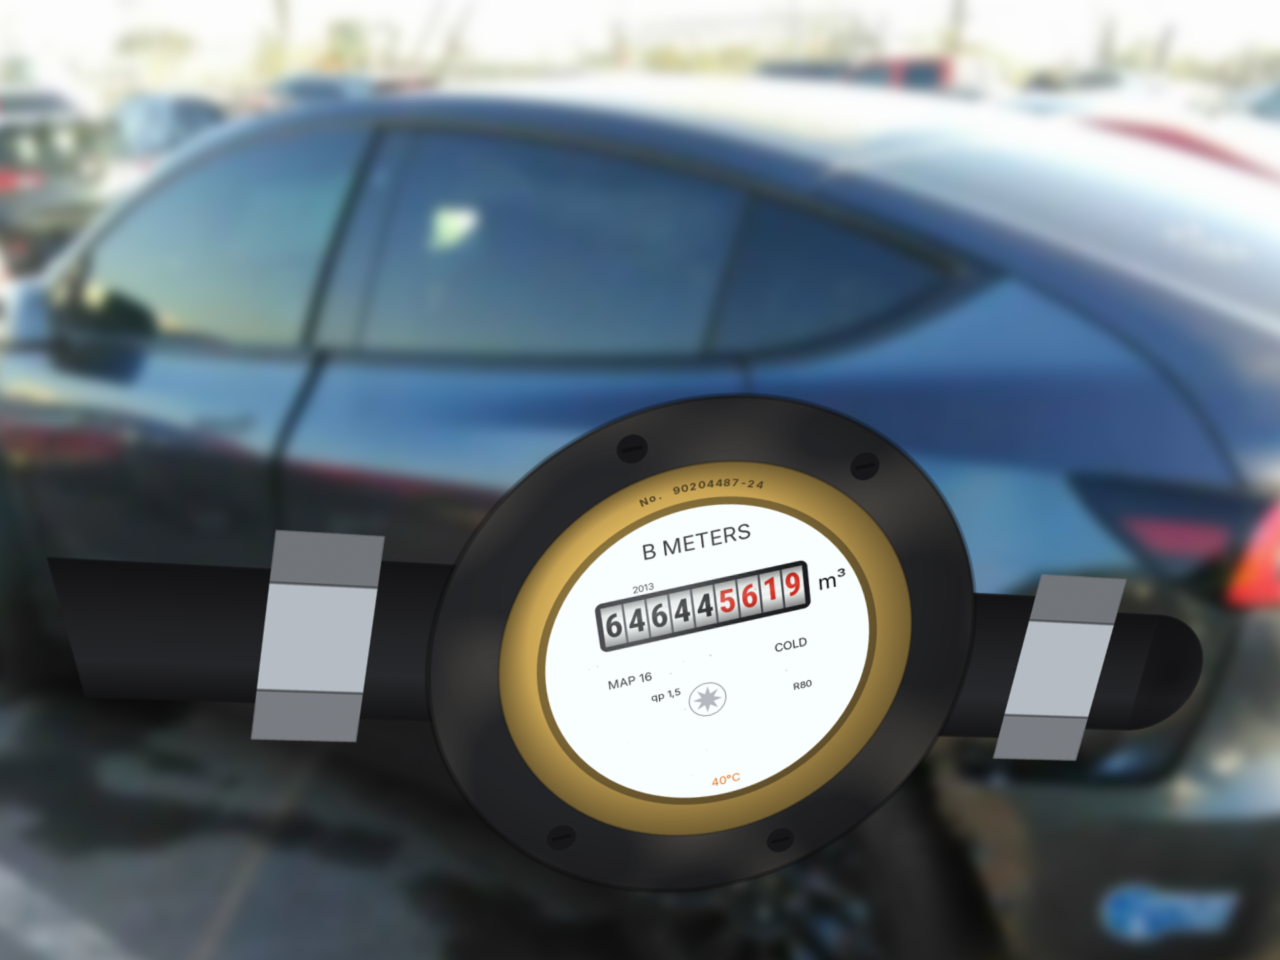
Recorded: 64644.5619 (m³)
